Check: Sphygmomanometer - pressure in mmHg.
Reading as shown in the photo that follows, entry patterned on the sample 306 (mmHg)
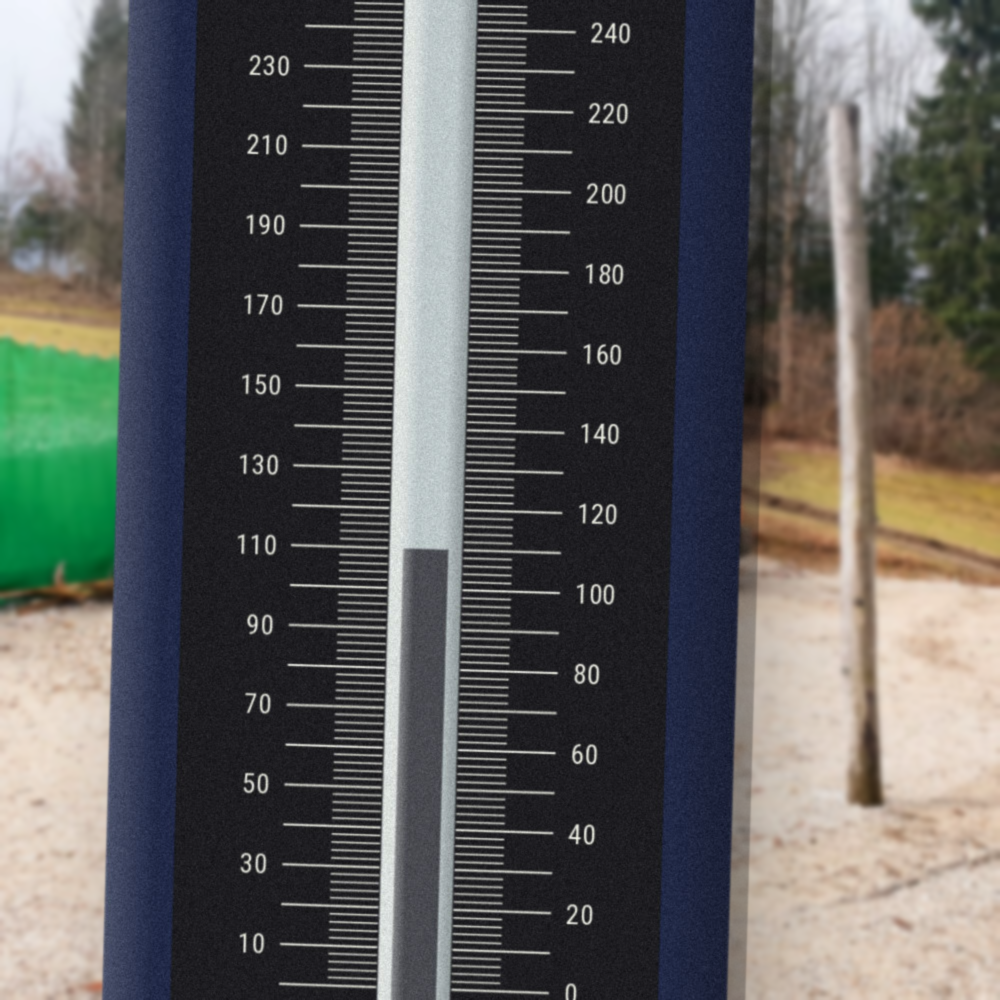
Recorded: 110 (mmHg)
